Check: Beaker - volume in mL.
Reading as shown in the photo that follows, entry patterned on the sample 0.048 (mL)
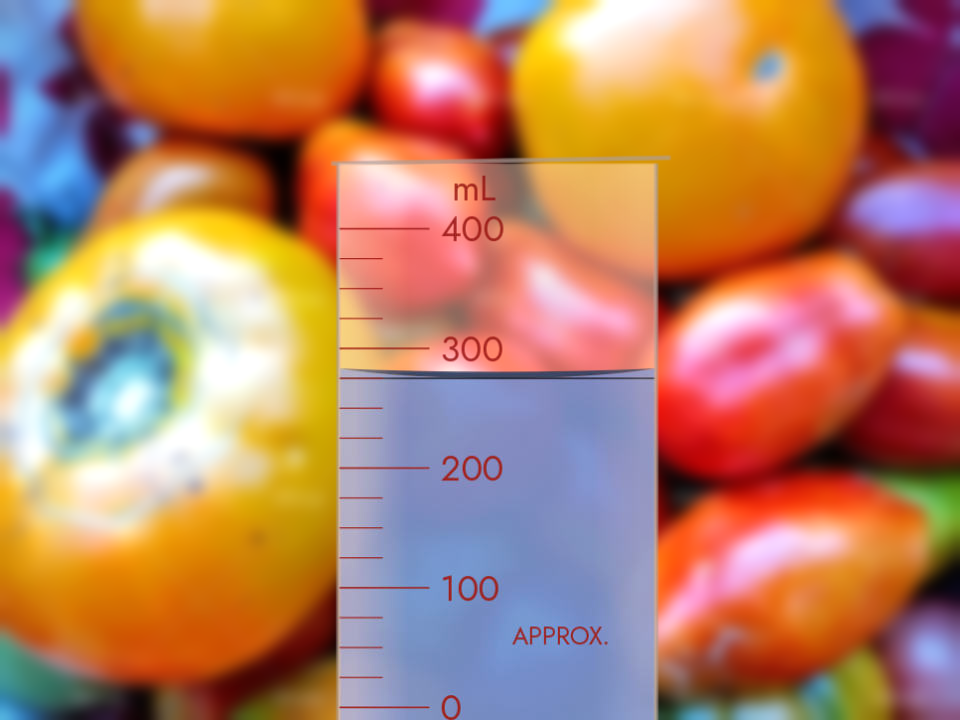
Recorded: 275 (mL)
